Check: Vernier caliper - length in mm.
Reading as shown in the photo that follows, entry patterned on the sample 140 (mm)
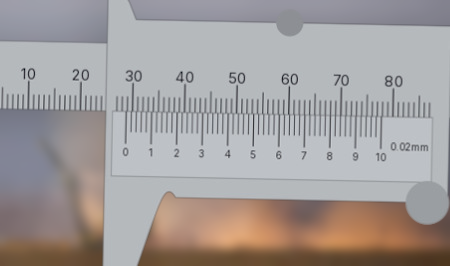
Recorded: 28.8 (mm)
